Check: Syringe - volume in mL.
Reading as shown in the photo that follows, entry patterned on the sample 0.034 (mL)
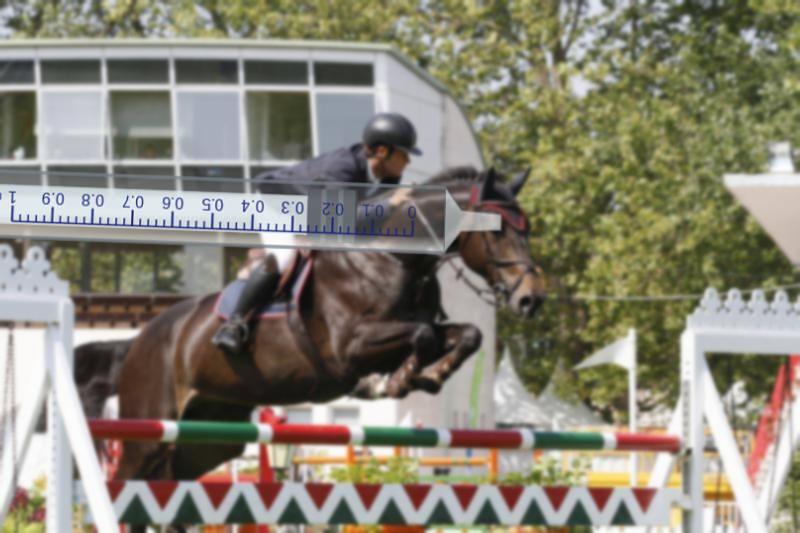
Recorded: 0.14 (mL)
